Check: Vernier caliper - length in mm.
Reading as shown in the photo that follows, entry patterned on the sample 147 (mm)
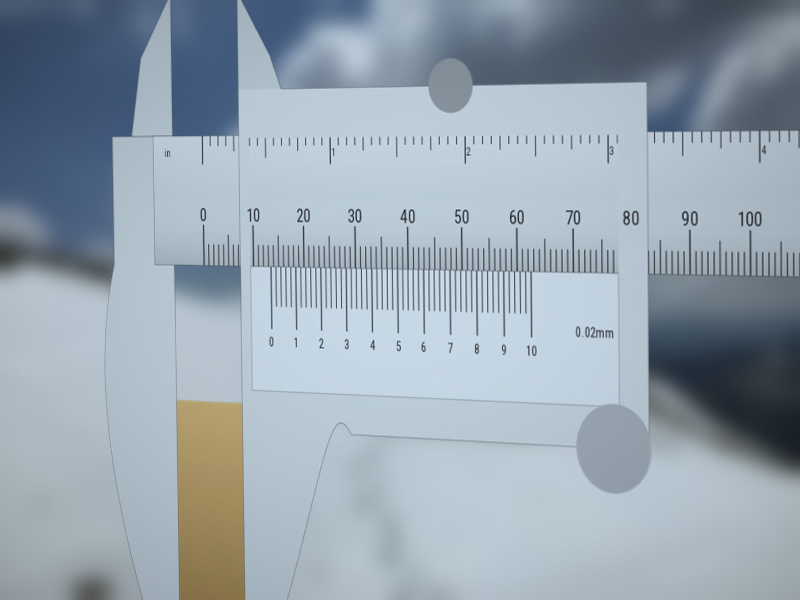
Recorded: 13.5 (mm)
